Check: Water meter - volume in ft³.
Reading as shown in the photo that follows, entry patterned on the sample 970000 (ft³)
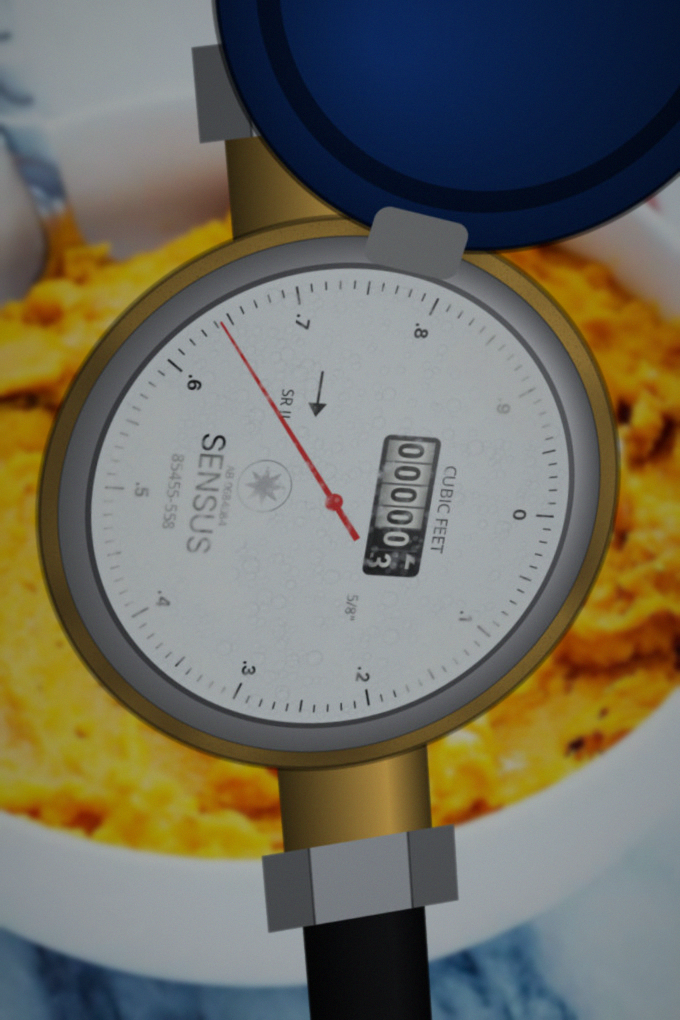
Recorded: 2.64 (ft³)
